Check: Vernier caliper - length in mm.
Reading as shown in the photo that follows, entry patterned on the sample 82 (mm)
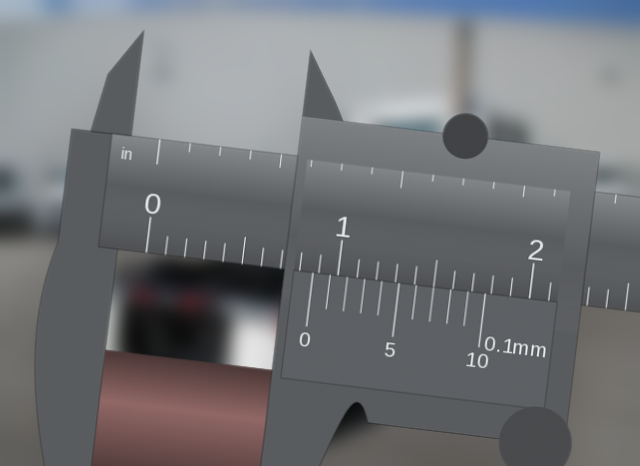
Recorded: 8.7 (mm)
